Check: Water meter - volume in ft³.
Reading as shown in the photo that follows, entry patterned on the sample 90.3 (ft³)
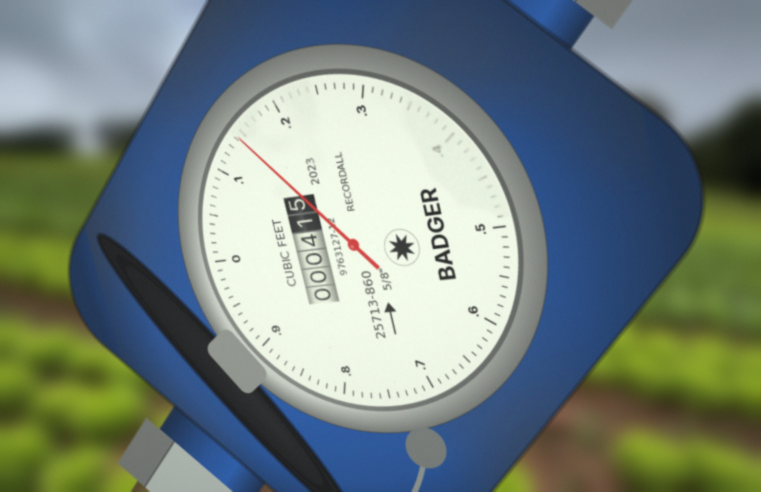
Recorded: 415.14 (ft³)
